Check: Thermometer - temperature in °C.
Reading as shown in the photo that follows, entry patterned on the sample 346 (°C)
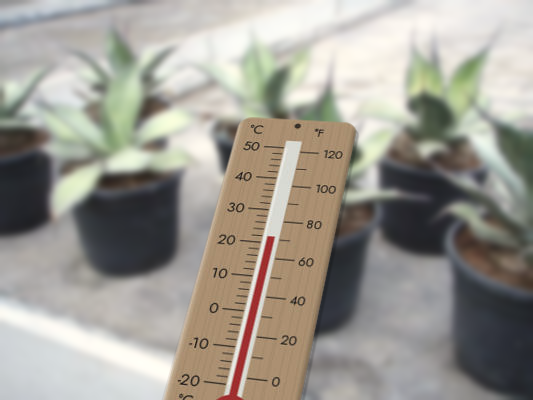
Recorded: 22 (°C)
